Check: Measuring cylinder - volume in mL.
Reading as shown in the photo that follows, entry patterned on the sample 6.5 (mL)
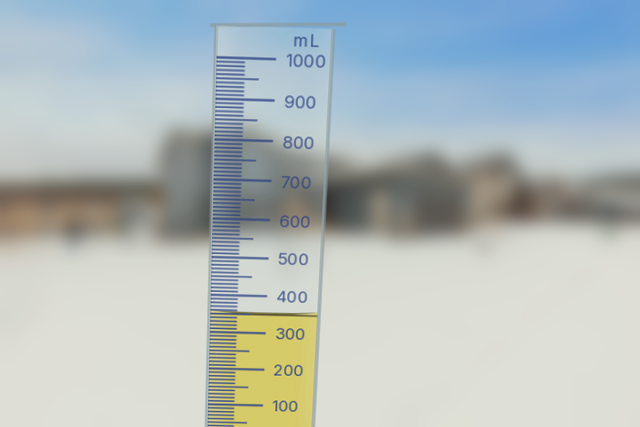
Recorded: 350 (mL)
